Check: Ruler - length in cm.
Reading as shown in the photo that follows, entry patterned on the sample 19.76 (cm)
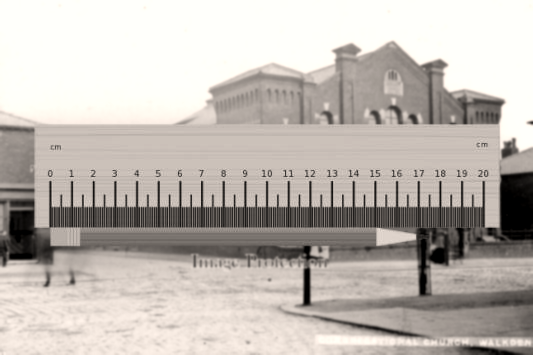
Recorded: 17.5 (cm)
